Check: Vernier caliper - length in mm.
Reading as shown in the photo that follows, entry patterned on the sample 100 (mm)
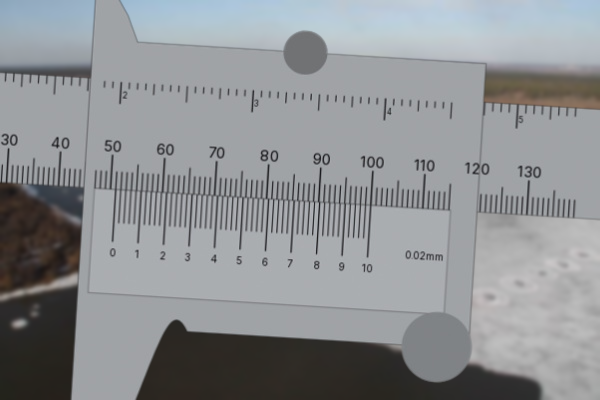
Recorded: 51.0 (mm)
